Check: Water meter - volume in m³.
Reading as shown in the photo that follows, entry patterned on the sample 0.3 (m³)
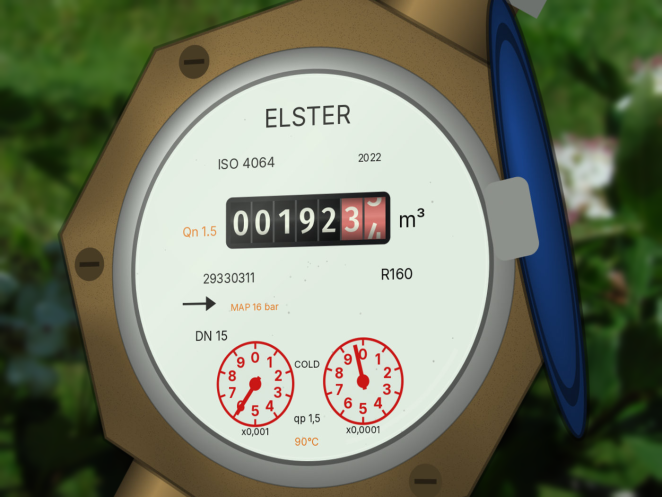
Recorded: 192.3359 (m³)
